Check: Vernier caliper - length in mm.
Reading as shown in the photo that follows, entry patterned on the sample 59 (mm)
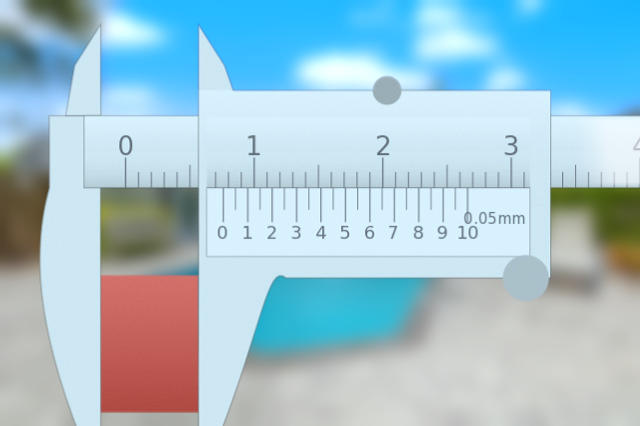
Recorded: 7.6 (mm)
